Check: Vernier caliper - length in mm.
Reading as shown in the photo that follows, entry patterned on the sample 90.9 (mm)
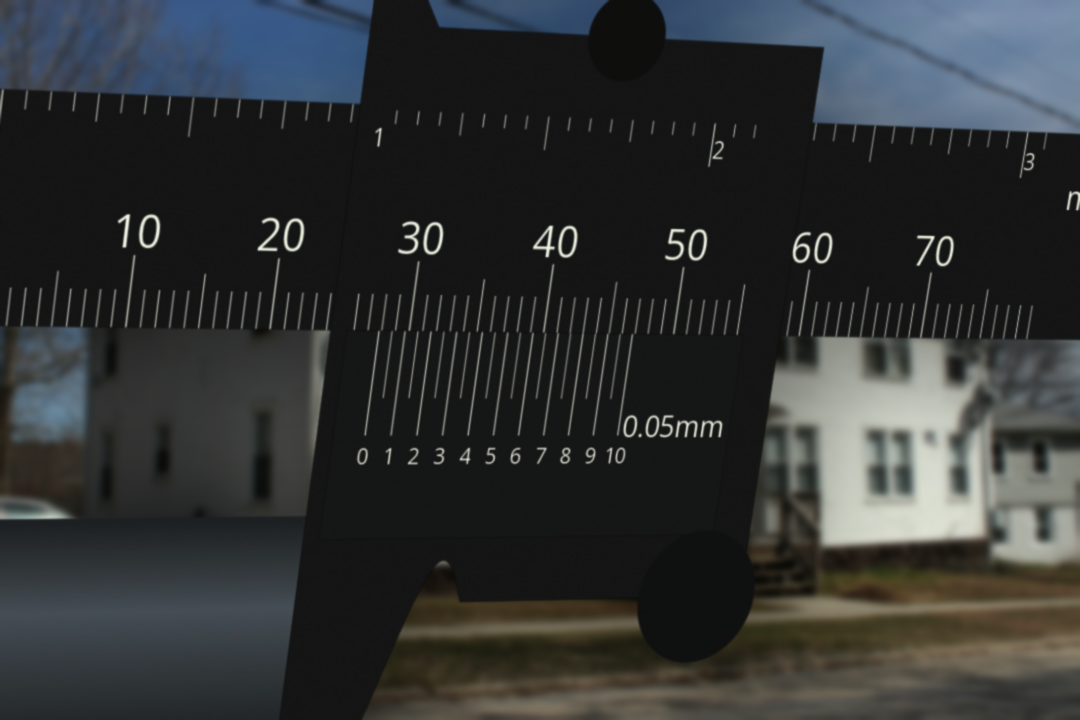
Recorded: 27.8 (mm)
